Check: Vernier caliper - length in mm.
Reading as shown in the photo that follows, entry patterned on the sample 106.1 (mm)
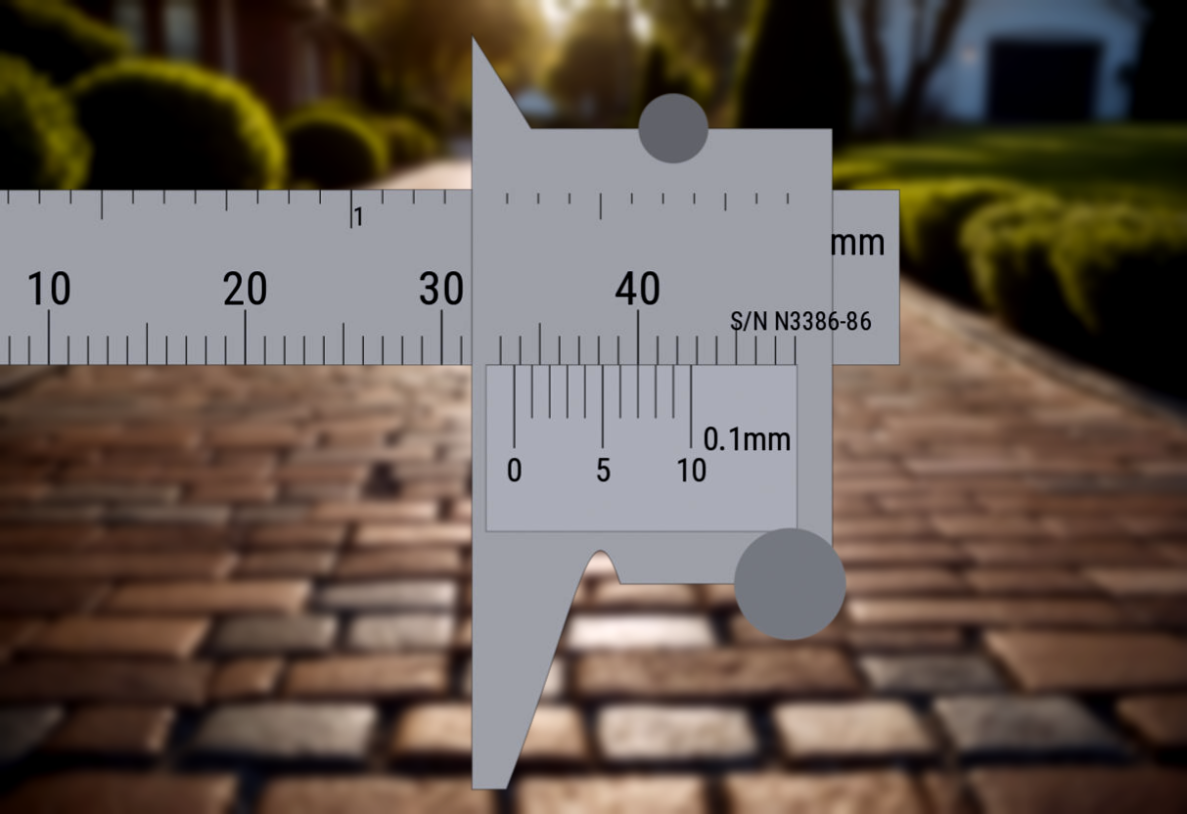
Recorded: 33.7 (mm)
